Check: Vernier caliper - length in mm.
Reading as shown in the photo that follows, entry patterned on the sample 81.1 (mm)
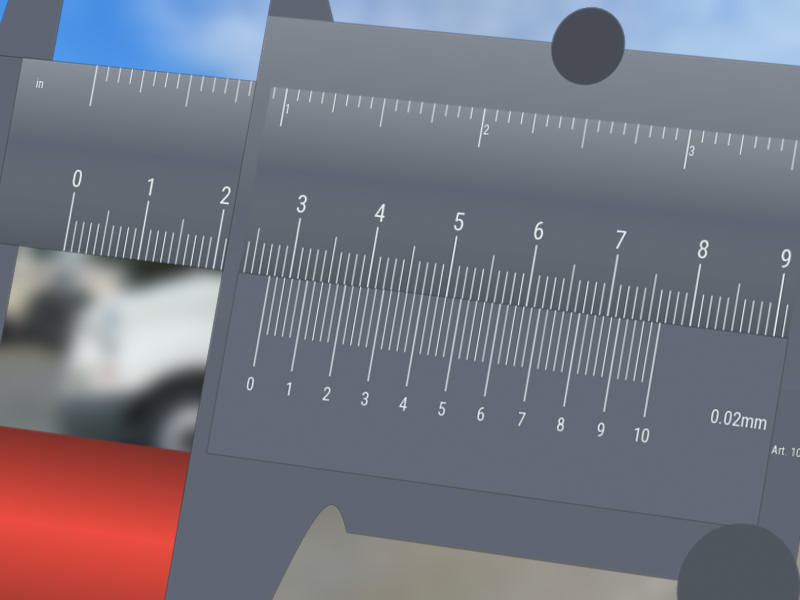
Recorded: 27.4 (mm)
